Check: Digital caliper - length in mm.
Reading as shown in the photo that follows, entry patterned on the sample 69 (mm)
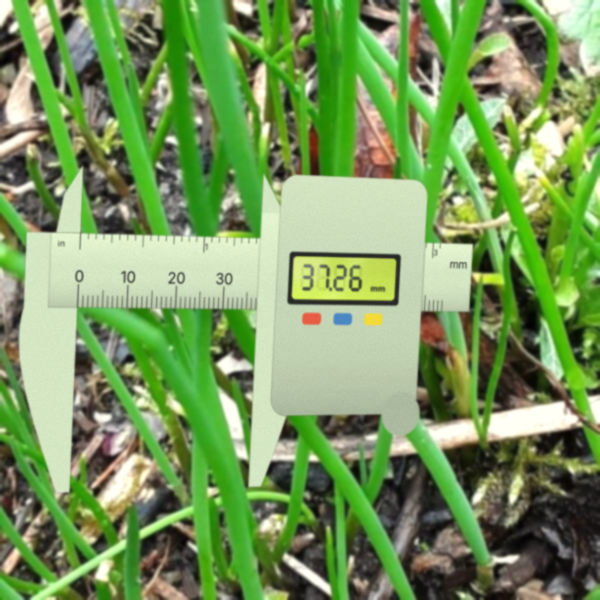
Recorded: 37.26 (mm)
